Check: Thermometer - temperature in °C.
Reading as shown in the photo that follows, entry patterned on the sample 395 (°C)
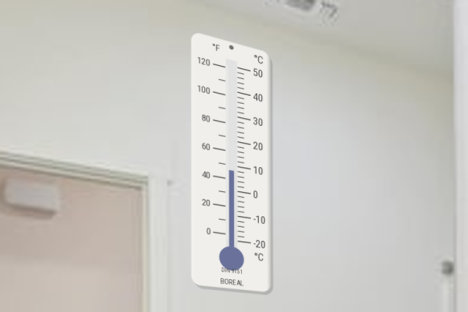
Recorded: 8 (°C)
